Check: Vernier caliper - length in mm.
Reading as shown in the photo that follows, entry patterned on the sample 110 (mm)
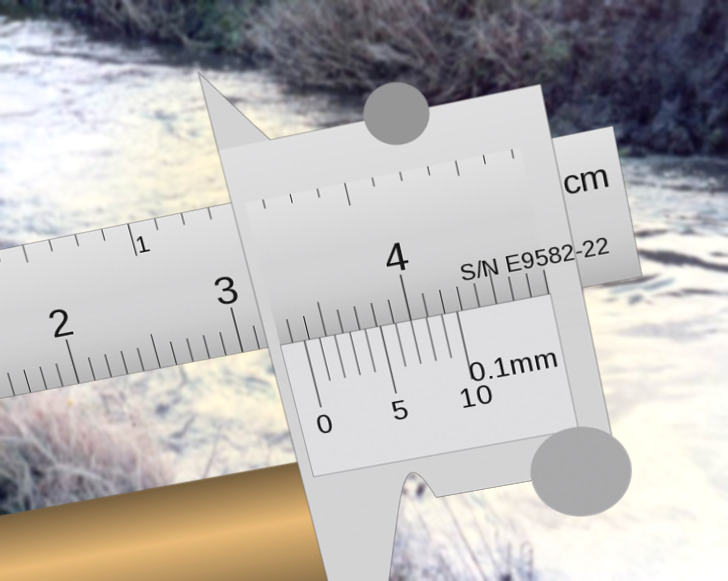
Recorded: 33.7 (mm)
